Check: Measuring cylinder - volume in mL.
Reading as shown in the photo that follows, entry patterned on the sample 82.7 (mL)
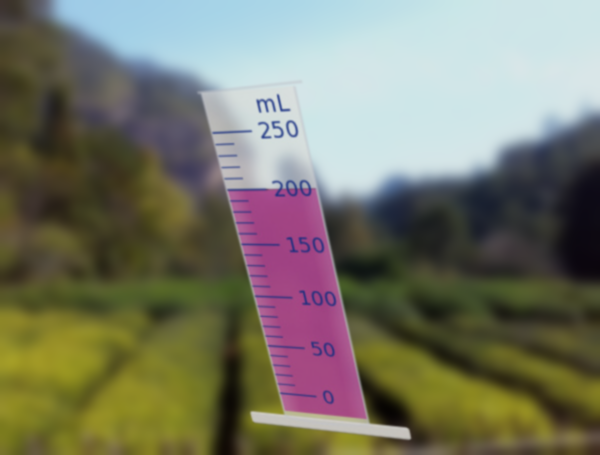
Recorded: 200 (mL)
